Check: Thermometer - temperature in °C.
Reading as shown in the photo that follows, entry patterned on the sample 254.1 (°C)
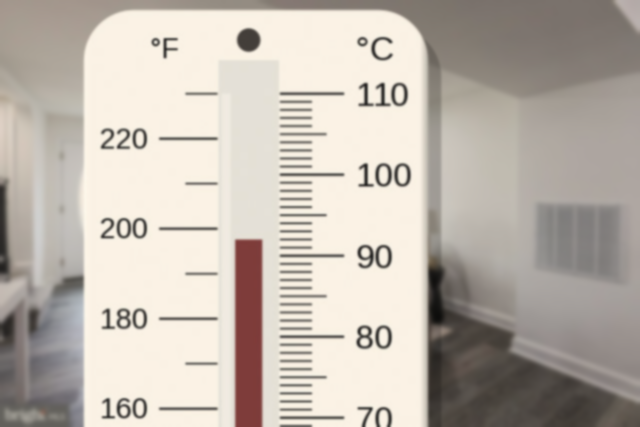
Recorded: 92 (°C)
